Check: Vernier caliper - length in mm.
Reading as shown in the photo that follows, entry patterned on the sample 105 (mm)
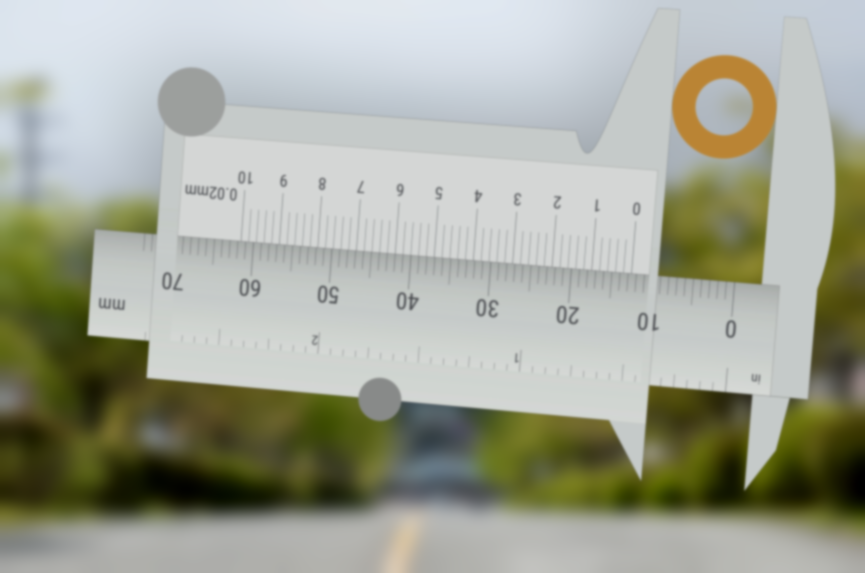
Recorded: 12.6 (mm)
